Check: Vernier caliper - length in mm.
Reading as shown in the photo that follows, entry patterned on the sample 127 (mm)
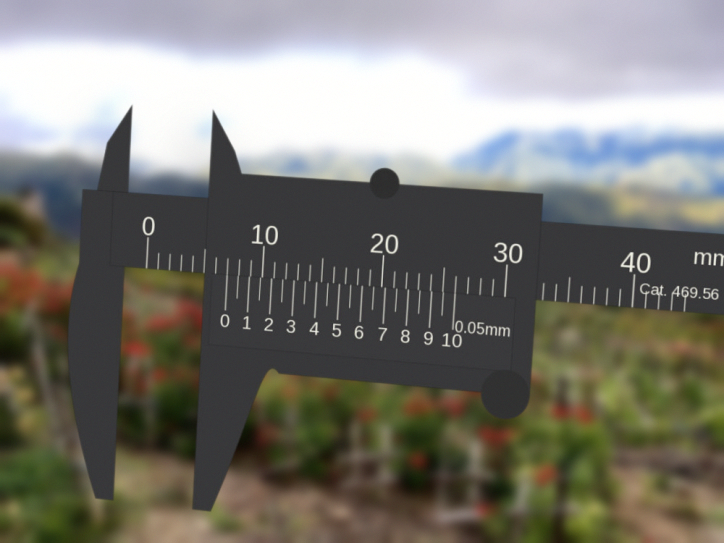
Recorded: 7.0 (mm)
